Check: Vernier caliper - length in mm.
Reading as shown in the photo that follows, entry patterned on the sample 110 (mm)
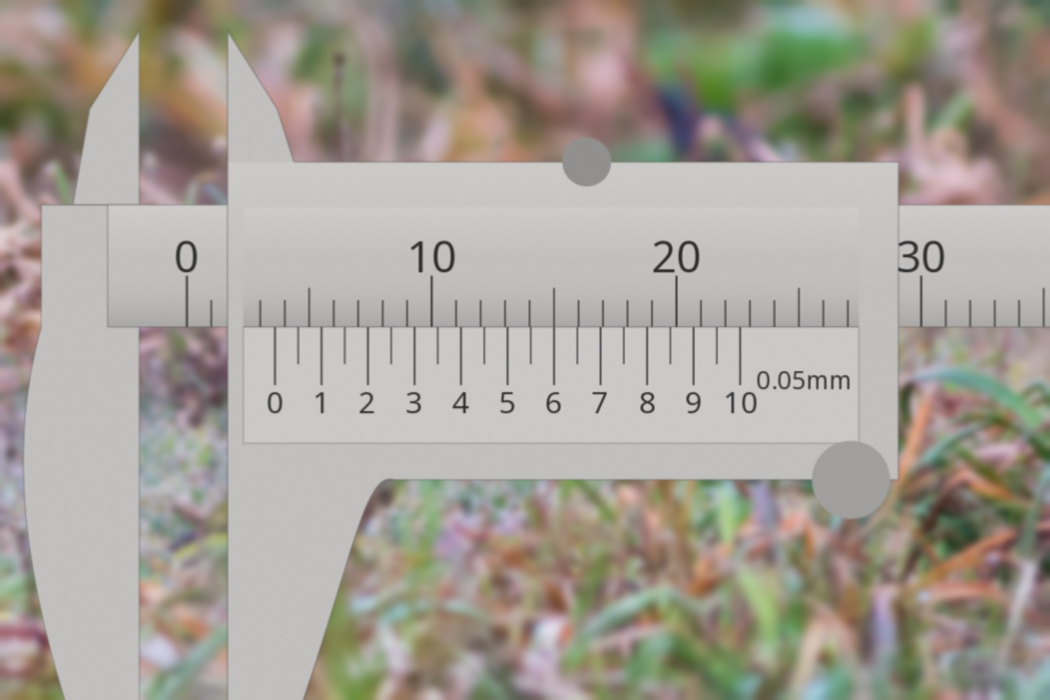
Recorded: 3.6 (mm)
